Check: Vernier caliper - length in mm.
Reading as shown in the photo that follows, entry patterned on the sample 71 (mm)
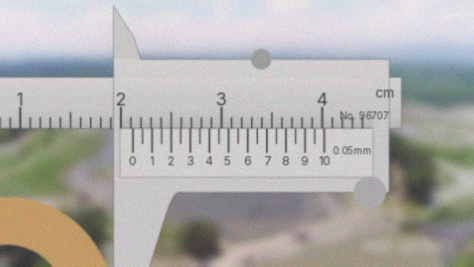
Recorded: 21.2 (mm)
